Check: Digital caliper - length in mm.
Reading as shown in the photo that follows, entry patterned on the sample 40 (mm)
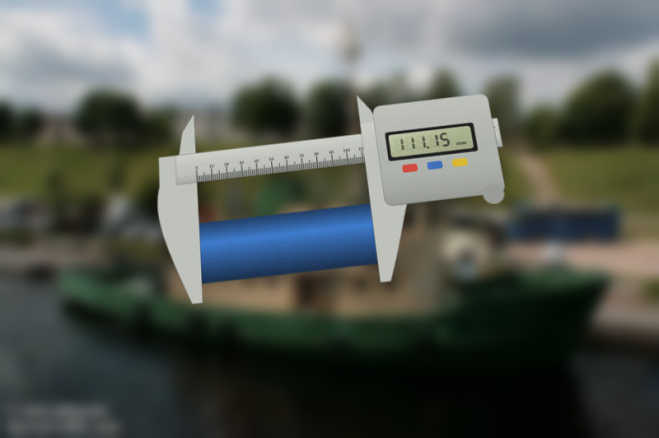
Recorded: 111.15 (mm)
